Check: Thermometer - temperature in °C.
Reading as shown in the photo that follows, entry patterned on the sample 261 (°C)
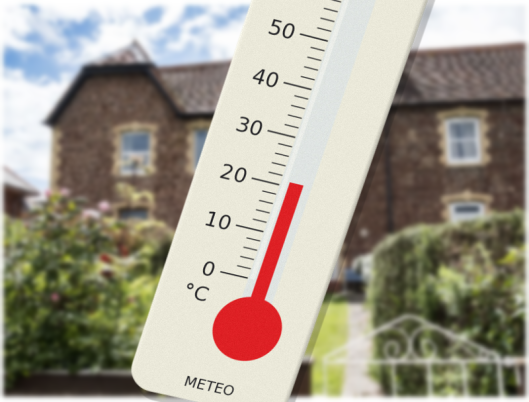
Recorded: 21 (°C)
